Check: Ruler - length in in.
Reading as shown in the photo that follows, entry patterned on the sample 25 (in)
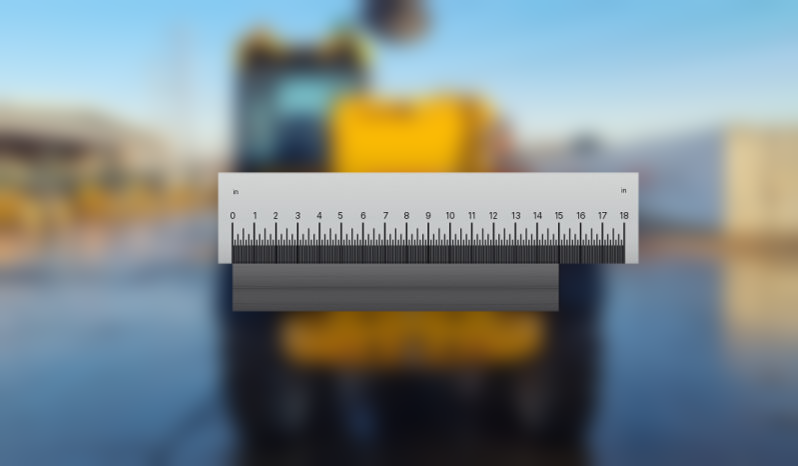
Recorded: 15 (in)
